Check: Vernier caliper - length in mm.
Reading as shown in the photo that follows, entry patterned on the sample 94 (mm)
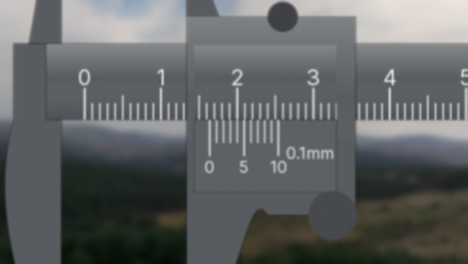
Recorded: 16.4 (mm)
